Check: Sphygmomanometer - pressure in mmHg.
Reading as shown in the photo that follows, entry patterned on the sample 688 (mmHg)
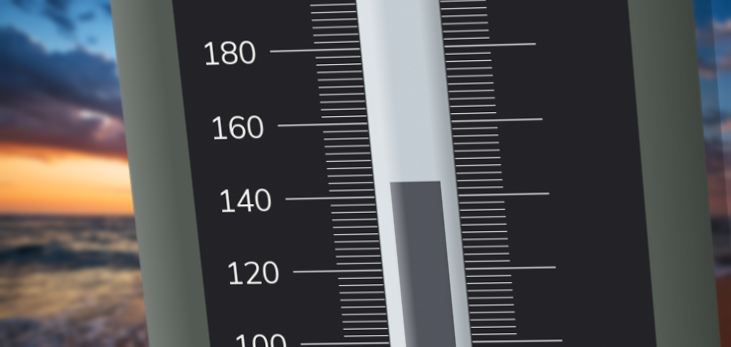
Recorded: 144 (mmHg)
